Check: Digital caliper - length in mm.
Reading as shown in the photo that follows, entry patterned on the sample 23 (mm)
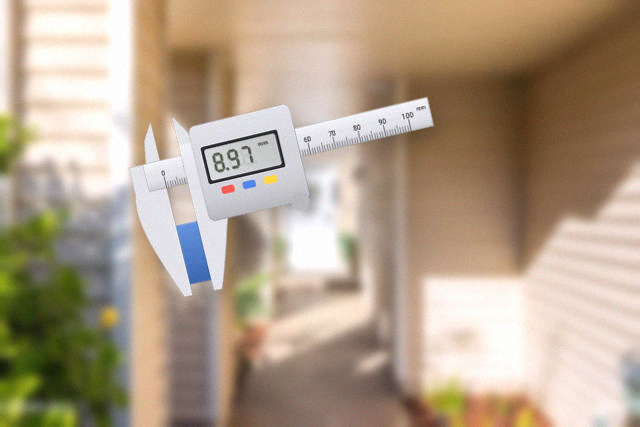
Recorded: 8.97 (mm)
